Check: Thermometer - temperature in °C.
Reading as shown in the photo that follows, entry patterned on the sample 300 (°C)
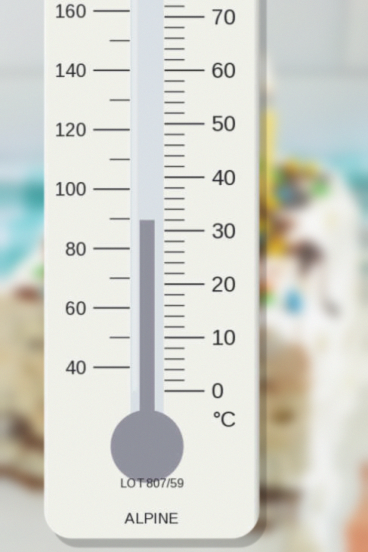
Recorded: 32 (°C)
